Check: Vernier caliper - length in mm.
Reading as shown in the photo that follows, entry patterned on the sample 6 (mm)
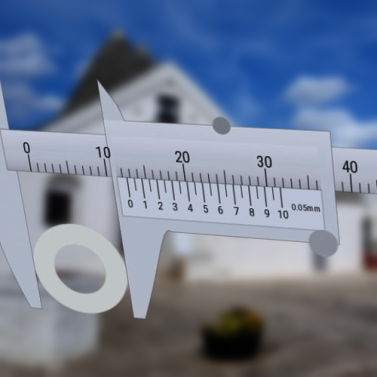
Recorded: 12.6 (mm)
